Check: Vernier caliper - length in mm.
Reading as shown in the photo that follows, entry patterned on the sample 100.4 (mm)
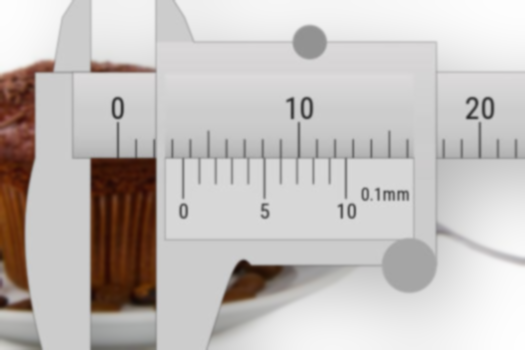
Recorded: 3.6 (mm)
